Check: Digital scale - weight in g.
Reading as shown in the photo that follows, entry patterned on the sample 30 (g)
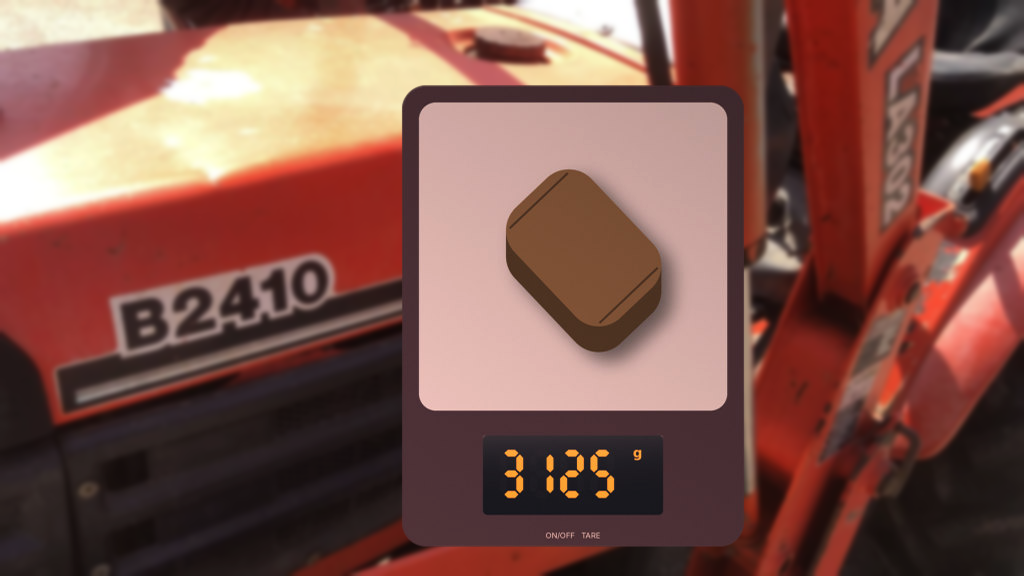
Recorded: 3125 (g)
